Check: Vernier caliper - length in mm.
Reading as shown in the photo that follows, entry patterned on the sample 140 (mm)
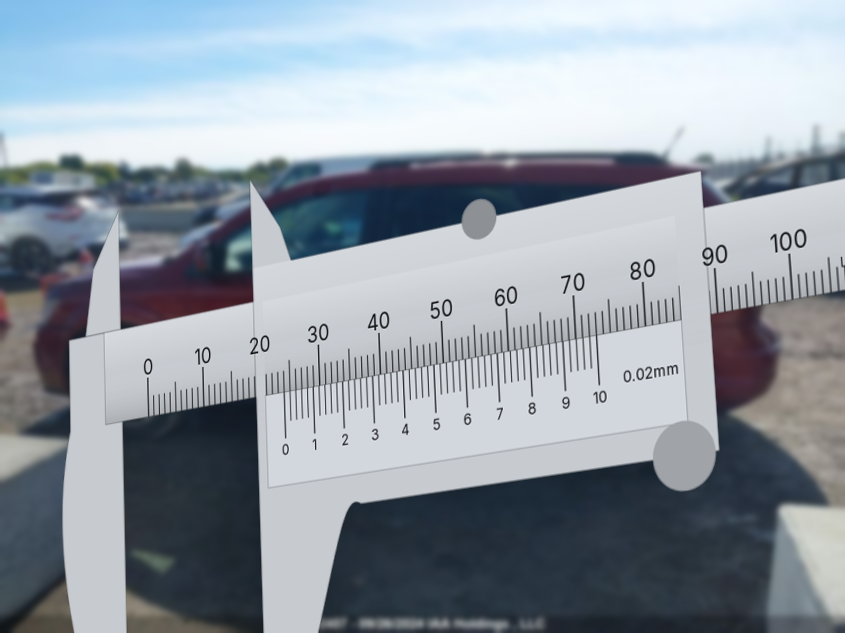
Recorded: 24.0 (mm)
